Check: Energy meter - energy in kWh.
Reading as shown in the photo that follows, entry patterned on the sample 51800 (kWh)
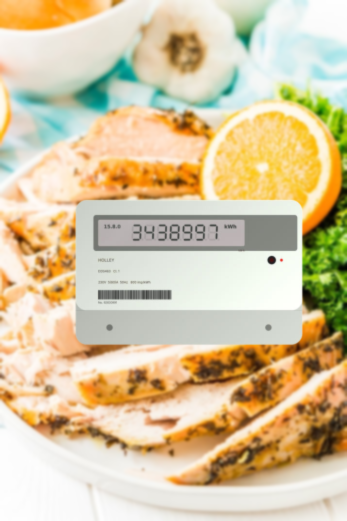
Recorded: 3438997 (kWh)
